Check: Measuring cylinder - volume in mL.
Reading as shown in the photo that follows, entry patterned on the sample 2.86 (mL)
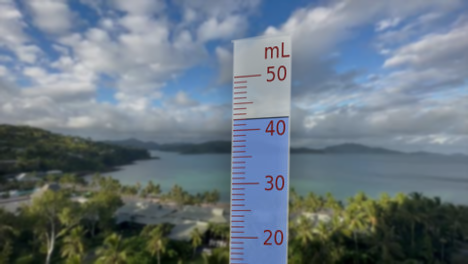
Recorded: 42 (mL)
